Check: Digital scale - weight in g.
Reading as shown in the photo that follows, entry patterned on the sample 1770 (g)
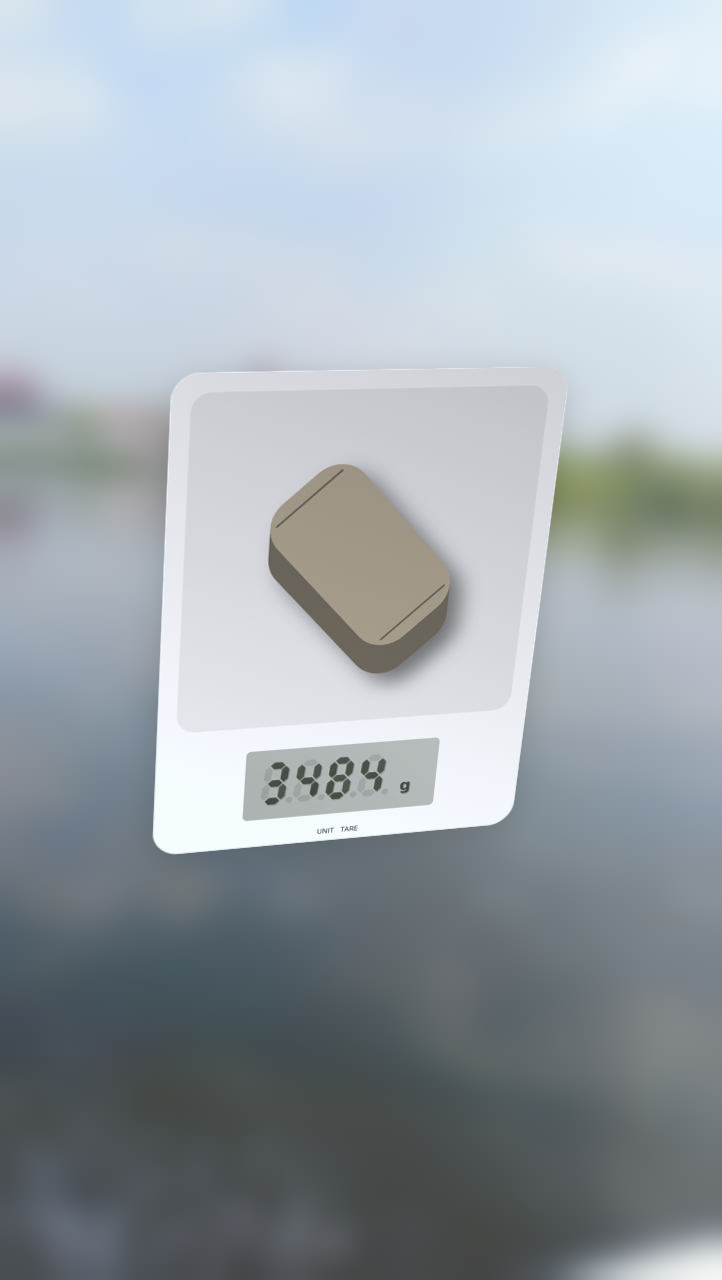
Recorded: 3484 (g)
